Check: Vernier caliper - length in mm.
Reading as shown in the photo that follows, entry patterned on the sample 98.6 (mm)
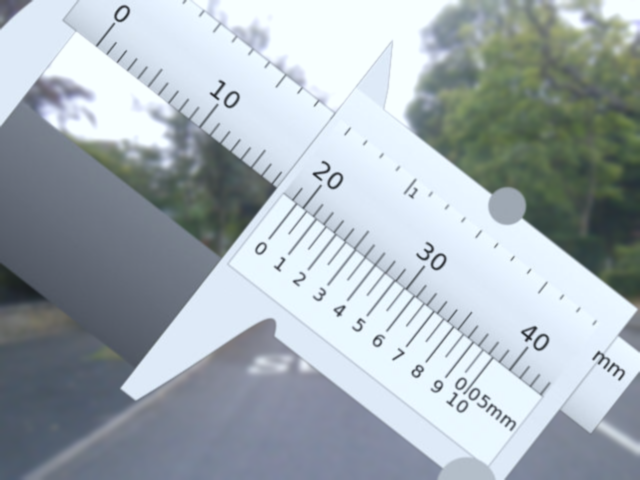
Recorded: 19.4 (mm)
